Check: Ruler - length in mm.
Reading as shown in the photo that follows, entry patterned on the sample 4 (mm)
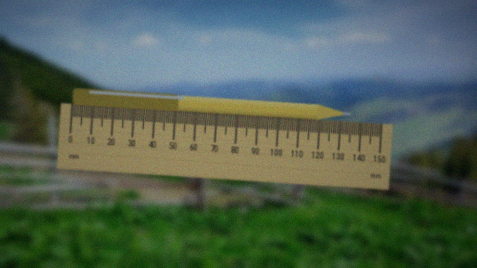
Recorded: 135 (mm)
